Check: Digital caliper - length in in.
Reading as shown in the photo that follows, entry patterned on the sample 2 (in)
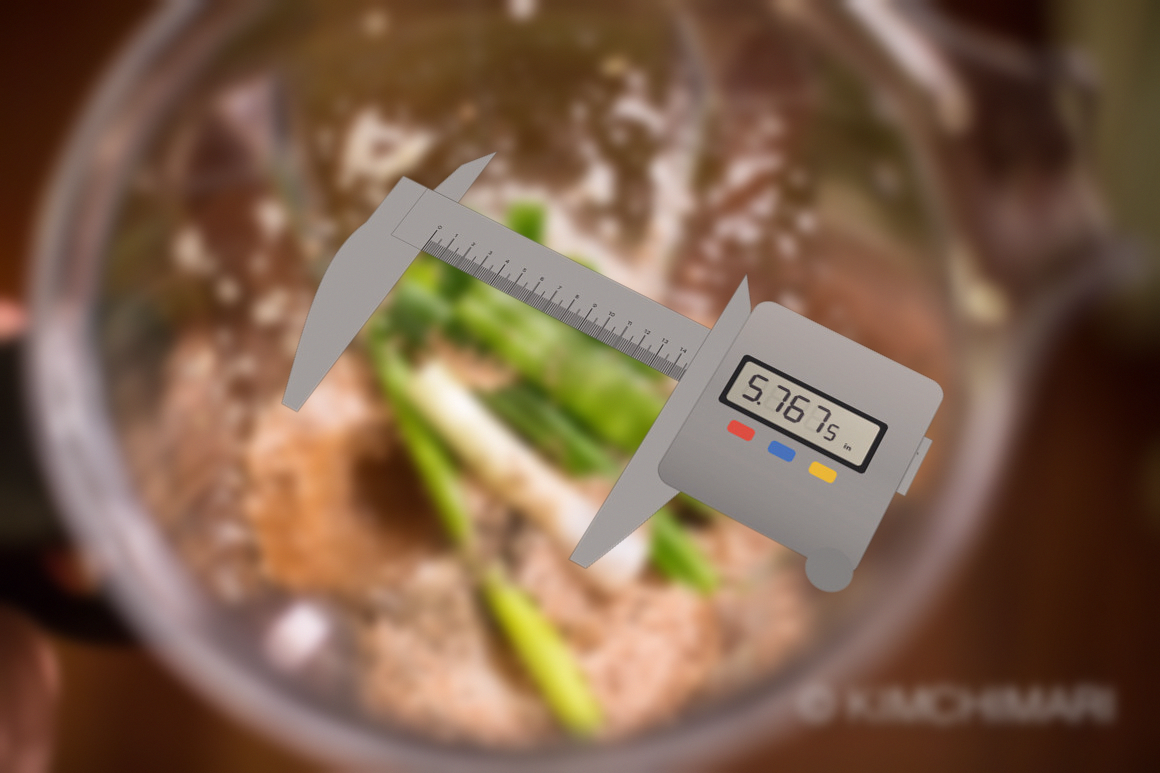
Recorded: 5.7675 (in)
